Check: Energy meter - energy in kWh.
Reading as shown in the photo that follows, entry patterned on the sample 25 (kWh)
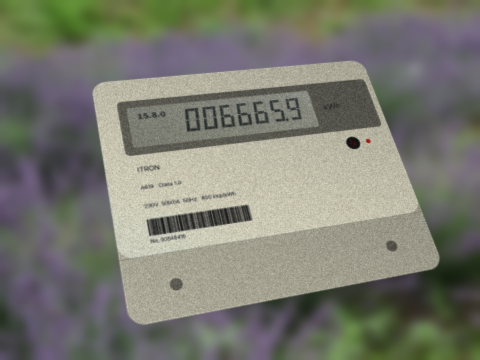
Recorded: 6665.9 (kWh)
